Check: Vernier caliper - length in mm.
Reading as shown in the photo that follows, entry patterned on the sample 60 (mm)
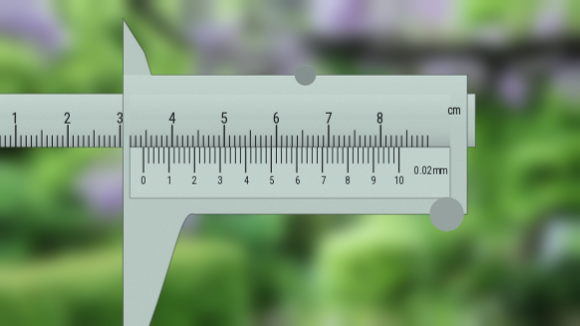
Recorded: 34.5 (mm)
